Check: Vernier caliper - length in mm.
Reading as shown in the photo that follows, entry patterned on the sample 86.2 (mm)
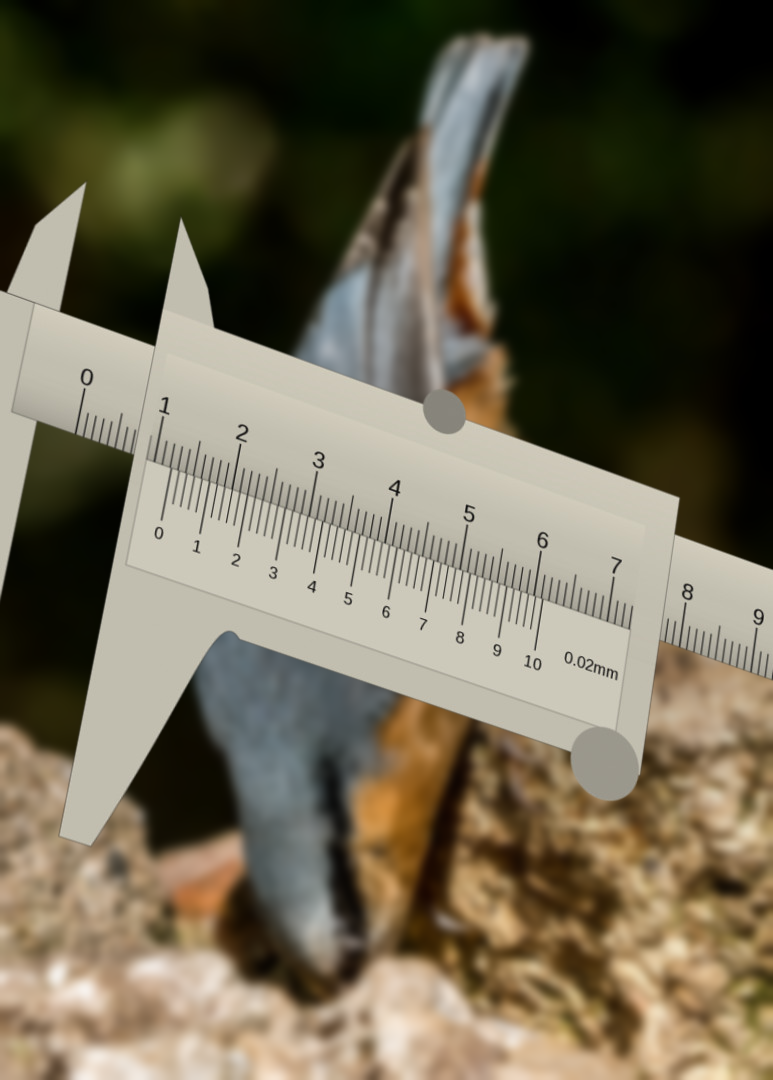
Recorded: 12.2 (mm)
